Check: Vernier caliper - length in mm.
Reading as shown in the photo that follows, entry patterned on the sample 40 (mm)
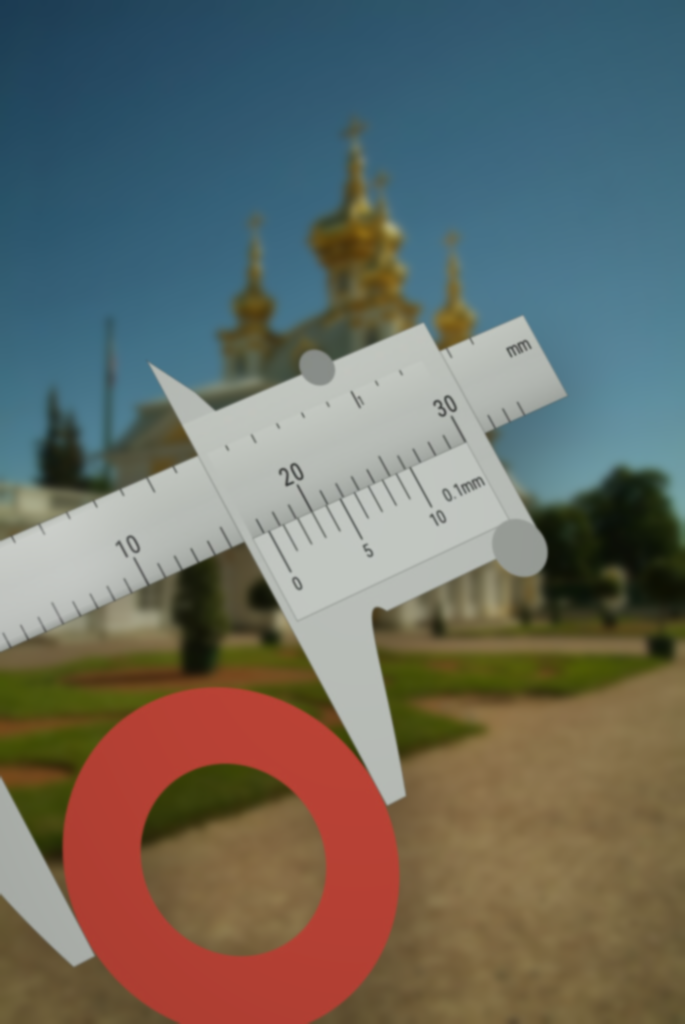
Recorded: 17.3 (mm)
